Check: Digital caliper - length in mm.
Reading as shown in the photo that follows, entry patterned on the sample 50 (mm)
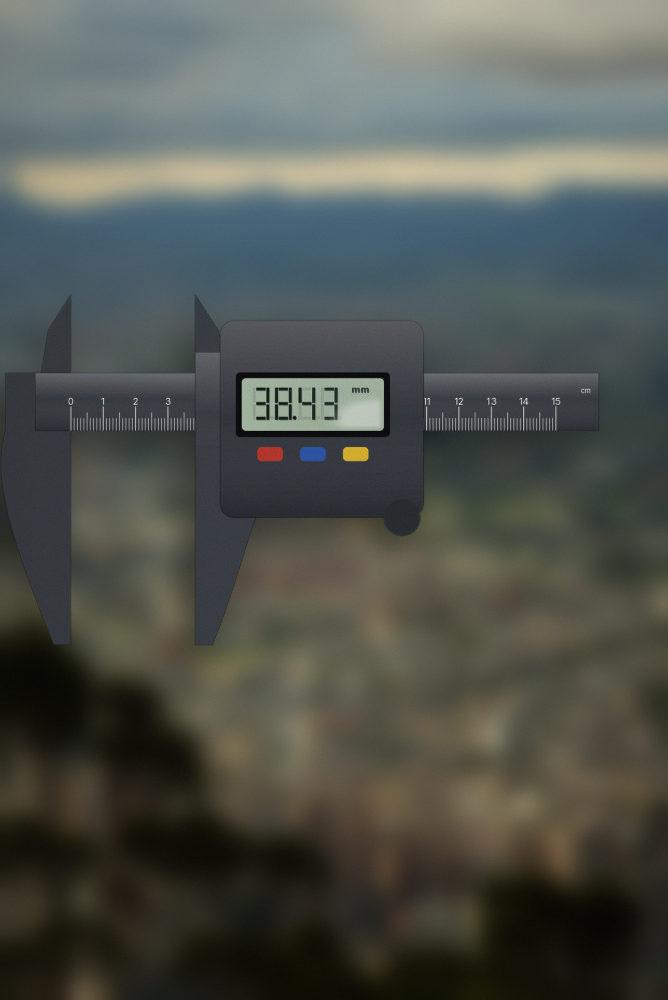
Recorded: 38.43 (mm)
